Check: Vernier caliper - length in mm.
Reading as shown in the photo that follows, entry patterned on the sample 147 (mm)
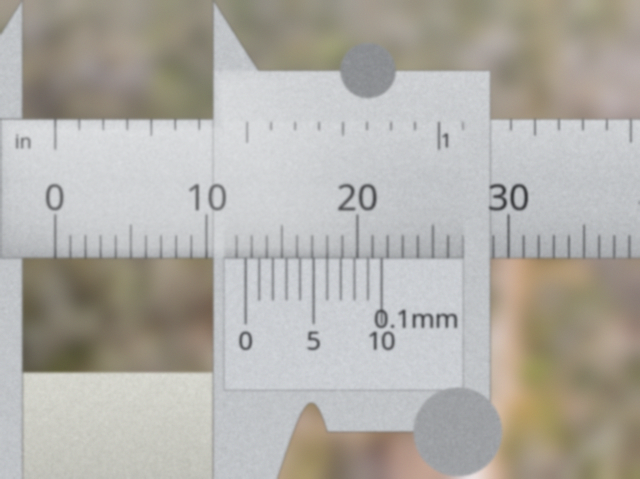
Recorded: 12.6 (mm)
